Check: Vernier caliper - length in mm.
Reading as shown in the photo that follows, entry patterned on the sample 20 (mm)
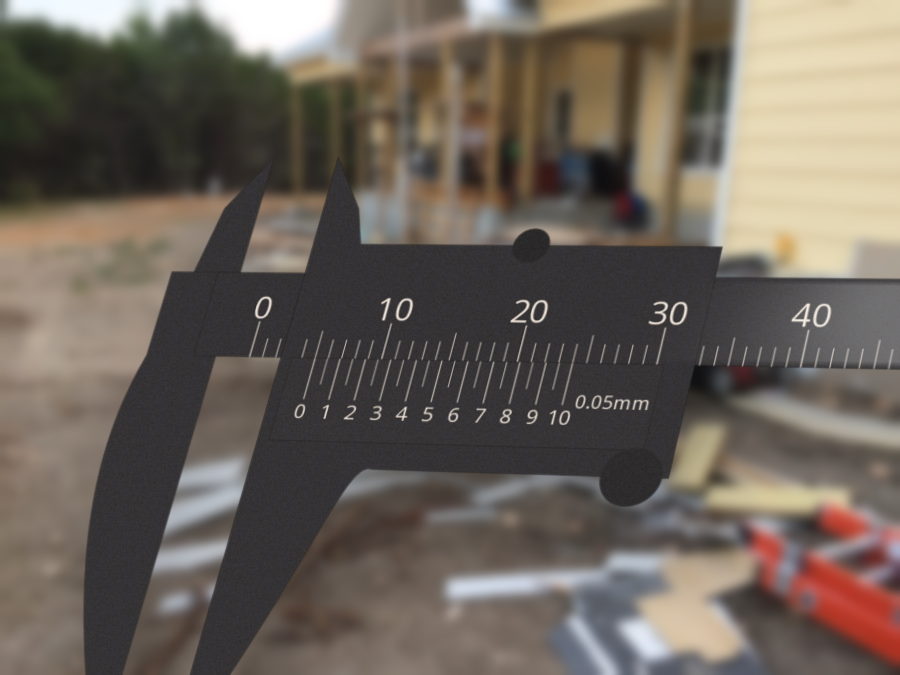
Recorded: 5.0 (mm)
